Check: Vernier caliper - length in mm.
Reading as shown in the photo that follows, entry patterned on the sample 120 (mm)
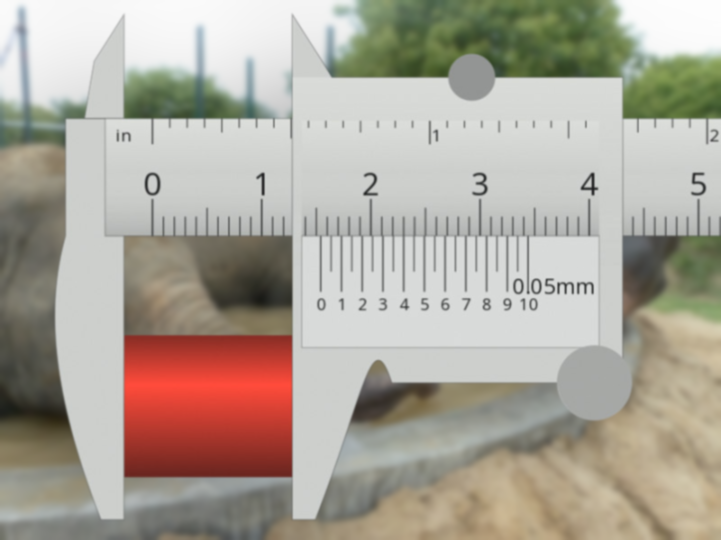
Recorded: 15.4 (mm)
